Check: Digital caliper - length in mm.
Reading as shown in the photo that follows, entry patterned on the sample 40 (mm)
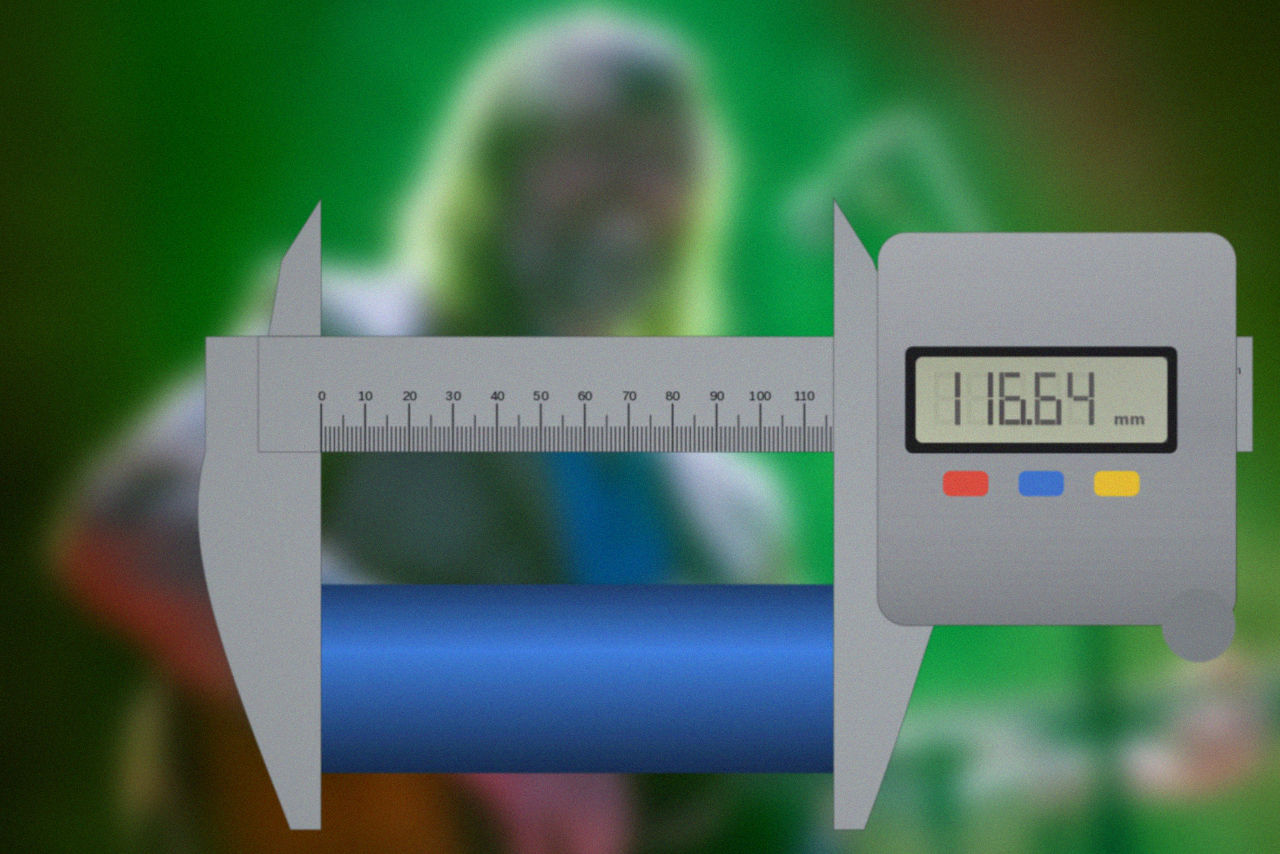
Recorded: 116.64 (mm)
